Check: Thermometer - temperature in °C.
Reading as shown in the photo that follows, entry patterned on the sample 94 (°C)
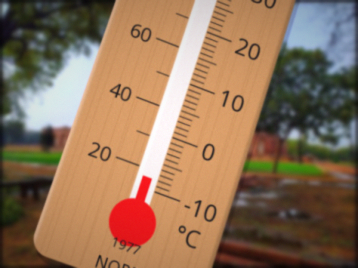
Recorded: -8 (°C)
